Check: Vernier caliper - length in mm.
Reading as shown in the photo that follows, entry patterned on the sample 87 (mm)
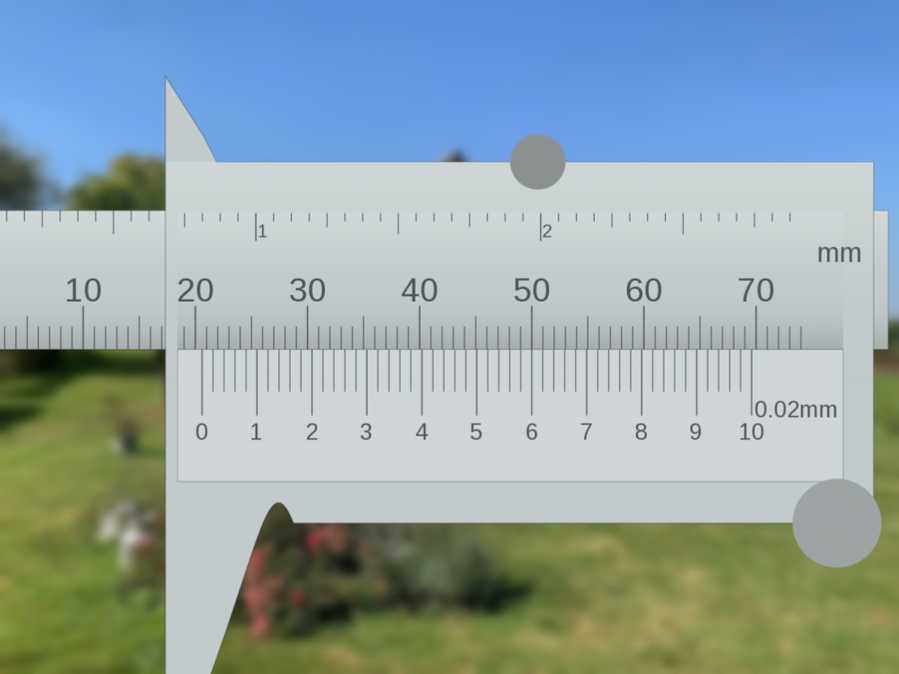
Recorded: 20.6 (mm)
